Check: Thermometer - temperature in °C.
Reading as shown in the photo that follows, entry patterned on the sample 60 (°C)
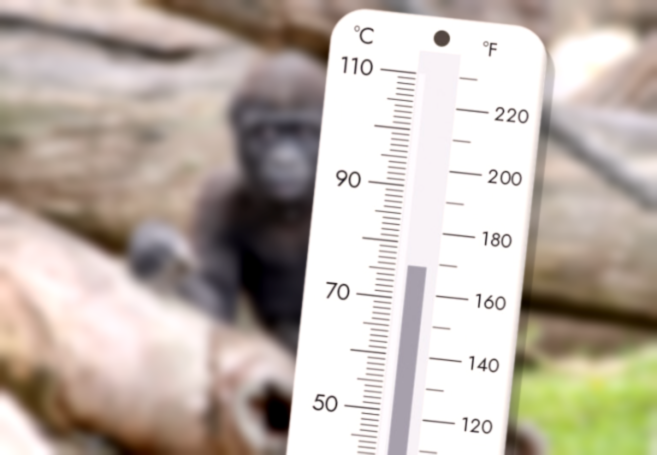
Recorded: 76 (°C)
